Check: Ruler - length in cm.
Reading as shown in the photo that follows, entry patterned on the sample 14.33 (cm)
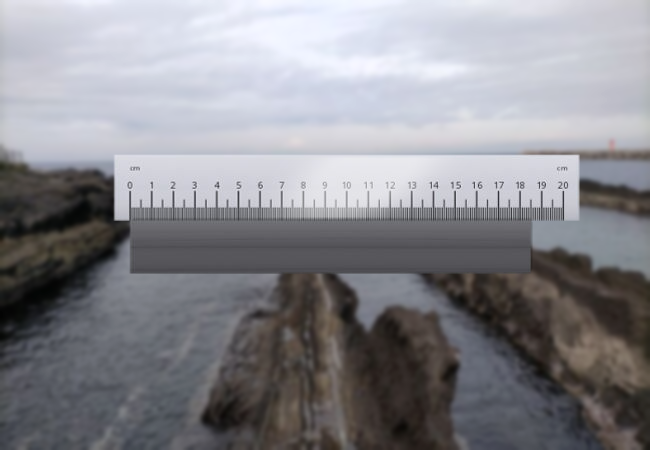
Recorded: 18.5 (cm)
